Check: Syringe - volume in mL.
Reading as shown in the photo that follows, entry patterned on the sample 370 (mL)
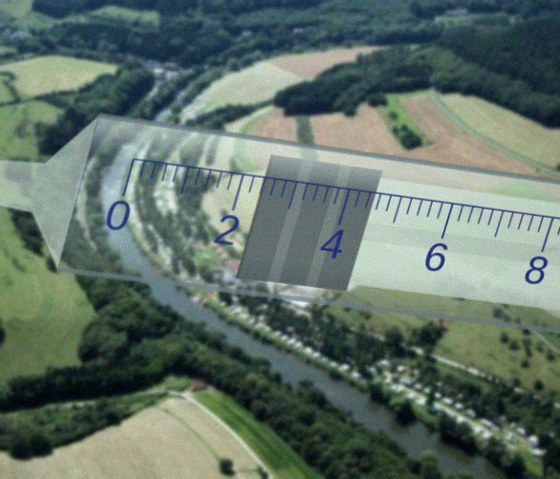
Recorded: 2.4 (mL)
